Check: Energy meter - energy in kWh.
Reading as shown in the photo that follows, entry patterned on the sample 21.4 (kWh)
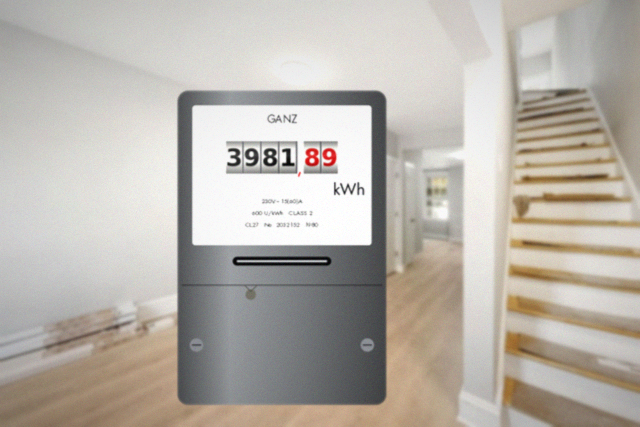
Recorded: 3981.89 (kWh)
